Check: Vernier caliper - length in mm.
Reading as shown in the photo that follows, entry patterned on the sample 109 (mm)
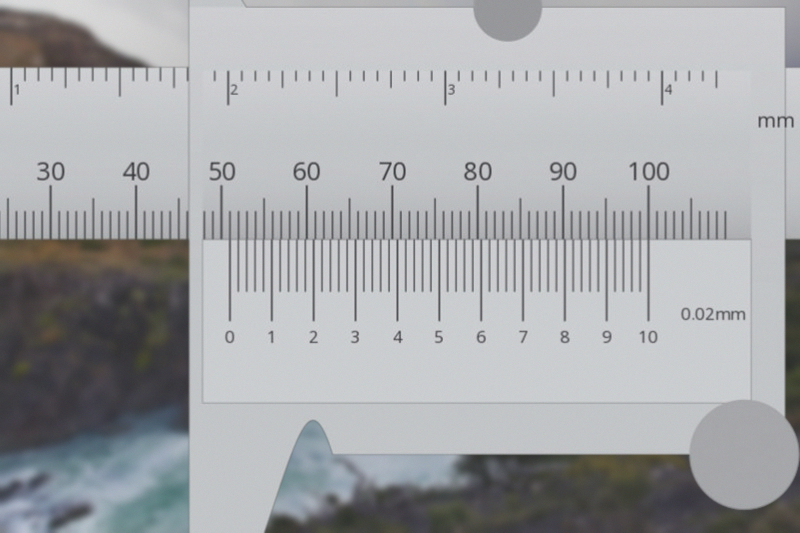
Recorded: 51.0 (mm)
